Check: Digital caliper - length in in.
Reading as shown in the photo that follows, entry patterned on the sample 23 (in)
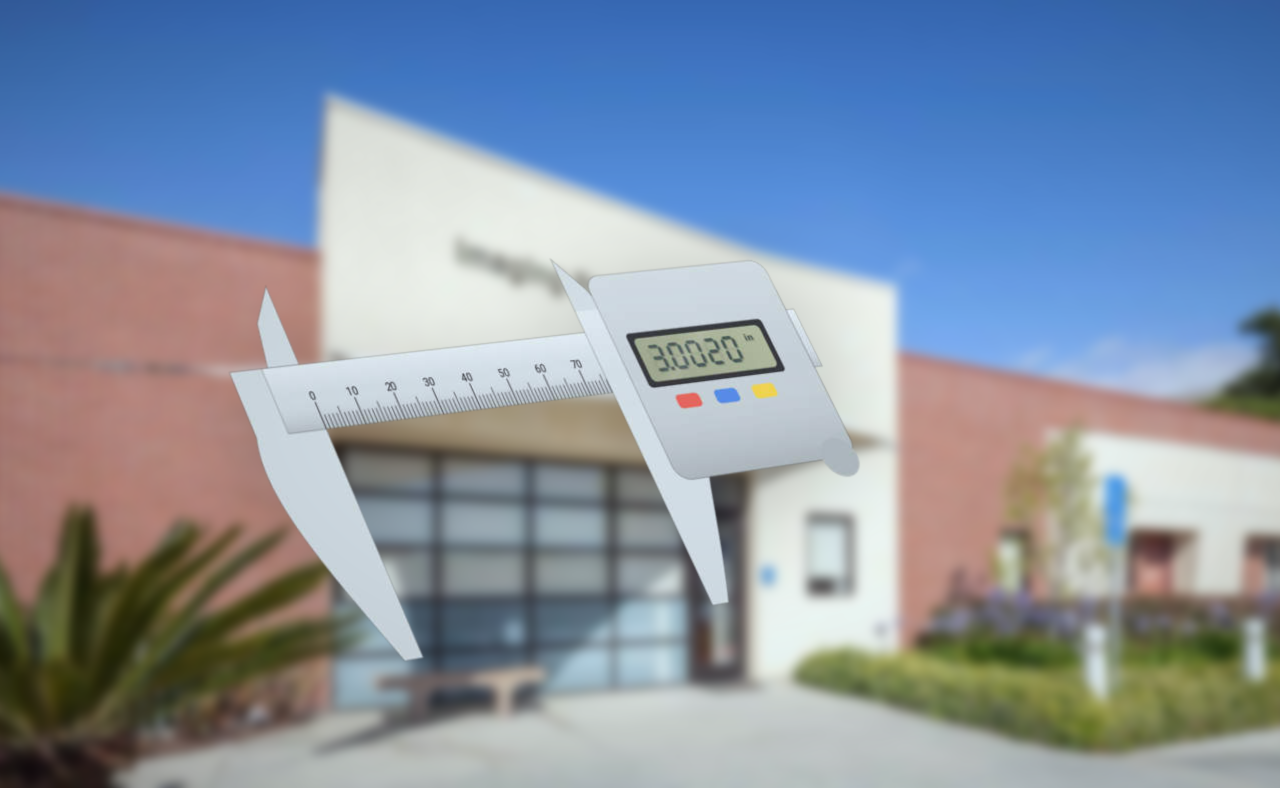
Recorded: 3.0020 (in)
